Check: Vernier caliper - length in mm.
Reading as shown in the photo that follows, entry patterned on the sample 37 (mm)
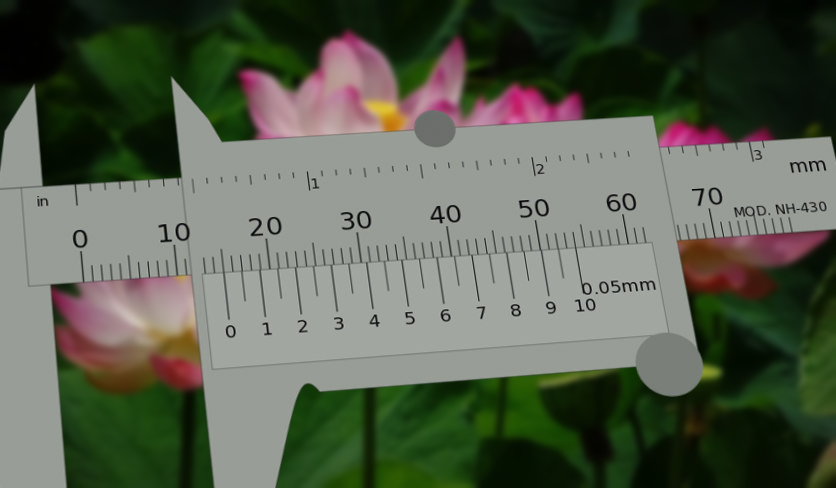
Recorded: 15.0 (mm)
